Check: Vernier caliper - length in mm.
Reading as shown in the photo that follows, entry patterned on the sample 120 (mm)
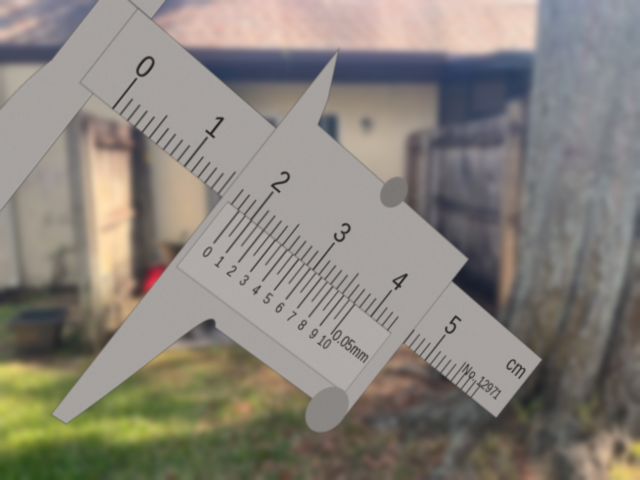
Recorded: 18.2 (mm)
